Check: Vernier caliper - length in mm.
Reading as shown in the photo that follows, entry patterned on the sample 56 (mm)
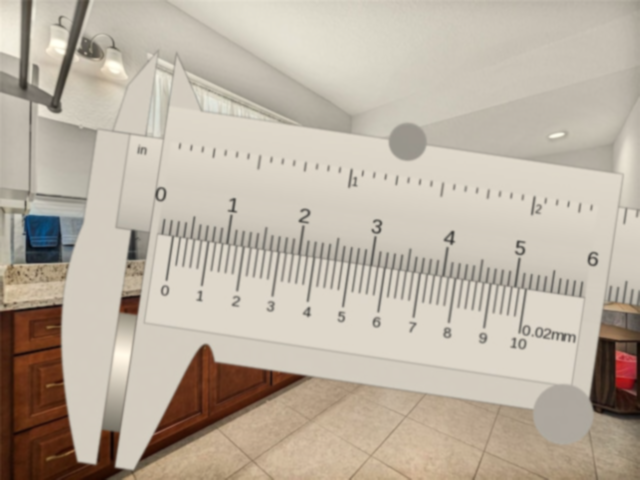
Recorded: 2.5 (mm)
